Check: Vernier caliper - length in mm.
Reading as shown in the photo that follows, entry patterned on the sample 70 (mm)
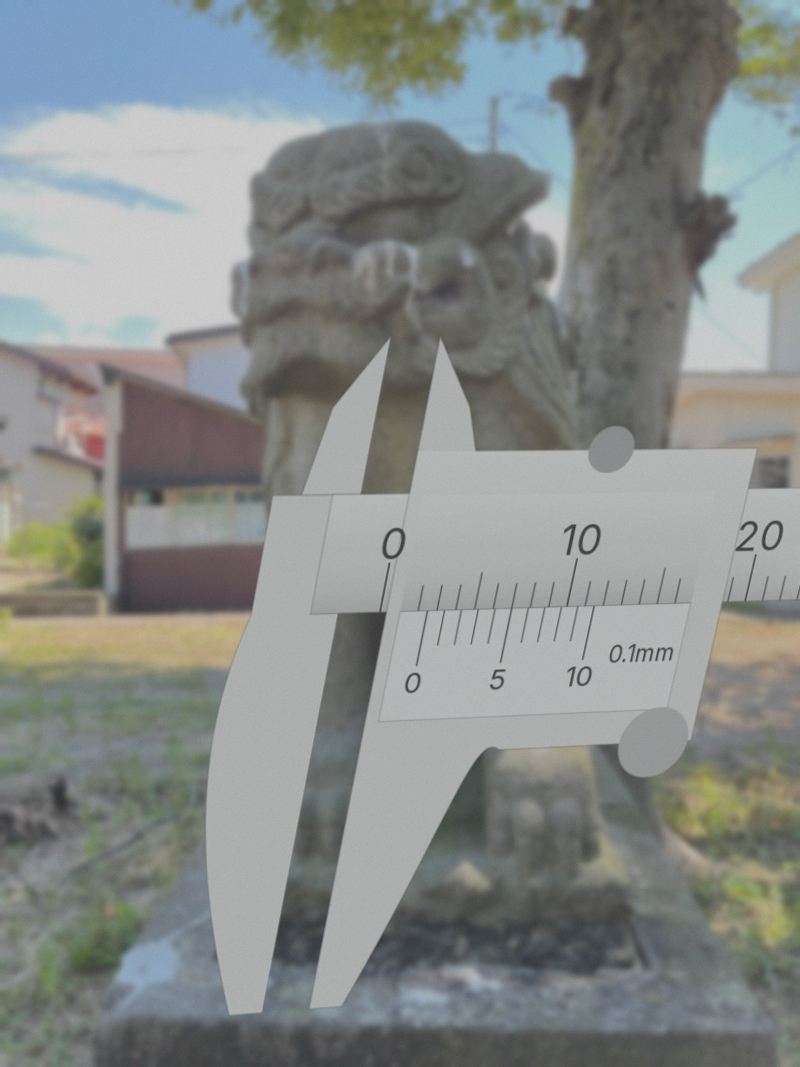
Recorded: 2.5 (mm)
